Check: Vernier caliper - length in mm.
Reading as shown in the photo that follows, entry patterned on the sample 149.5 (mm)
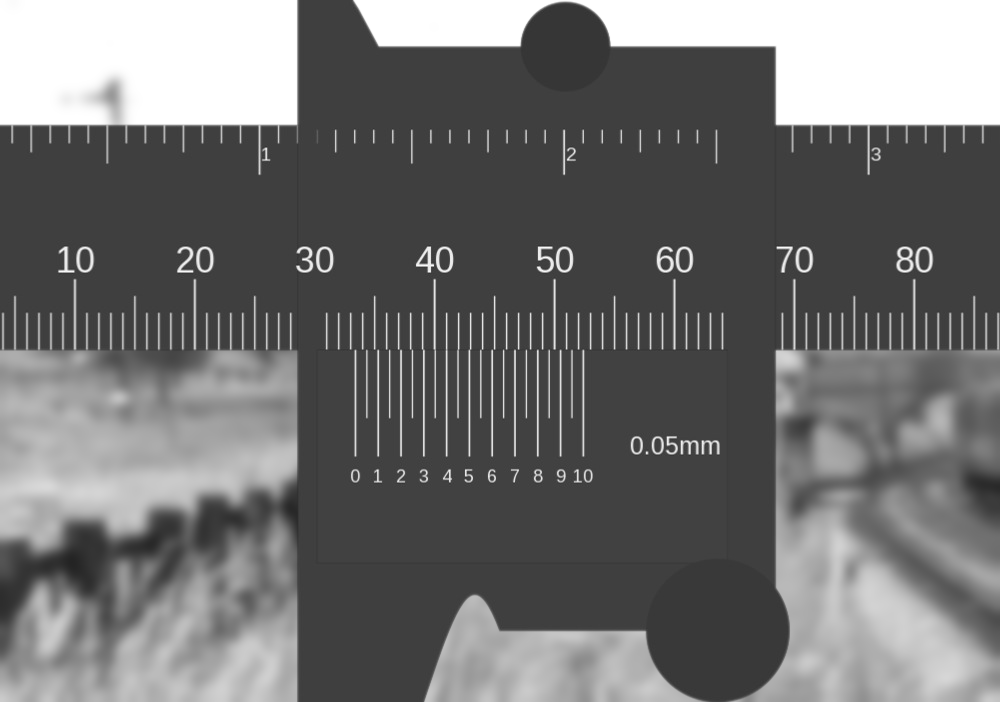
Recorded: 33.4 (mm)
